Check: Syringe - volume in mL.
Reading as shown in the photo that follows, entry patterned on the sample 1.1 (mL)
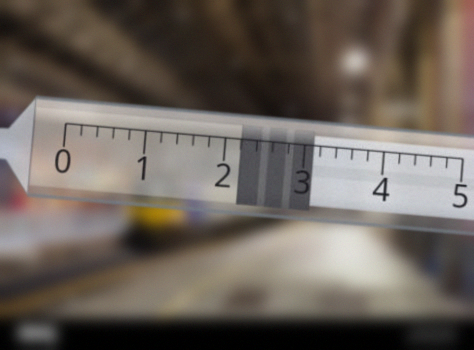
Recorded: 2.2 (mL)
